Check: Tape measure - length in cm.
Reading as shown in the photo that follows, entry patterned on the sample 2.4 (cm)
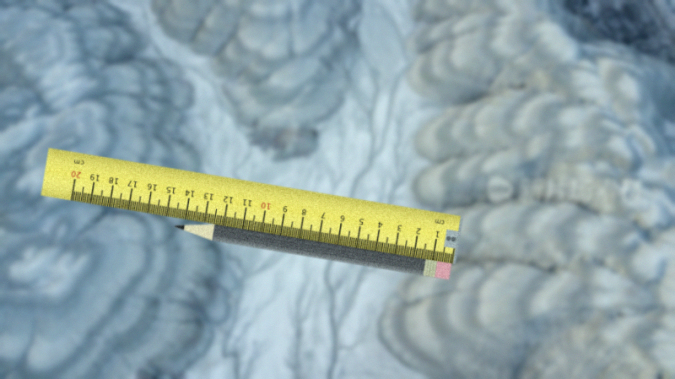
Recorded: 14.5 (cm)
